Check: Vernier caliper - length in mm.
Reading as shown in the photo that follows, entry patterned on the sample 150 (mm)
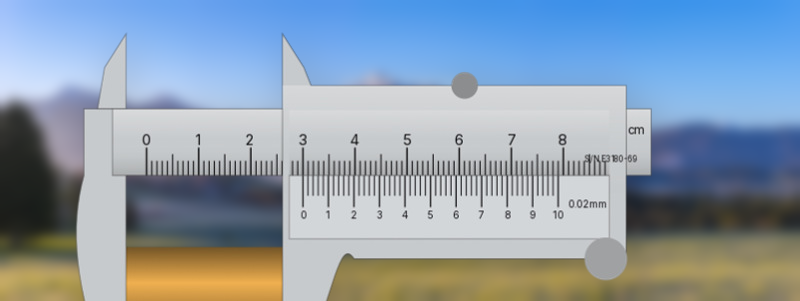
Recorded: 30.0 (mm)
